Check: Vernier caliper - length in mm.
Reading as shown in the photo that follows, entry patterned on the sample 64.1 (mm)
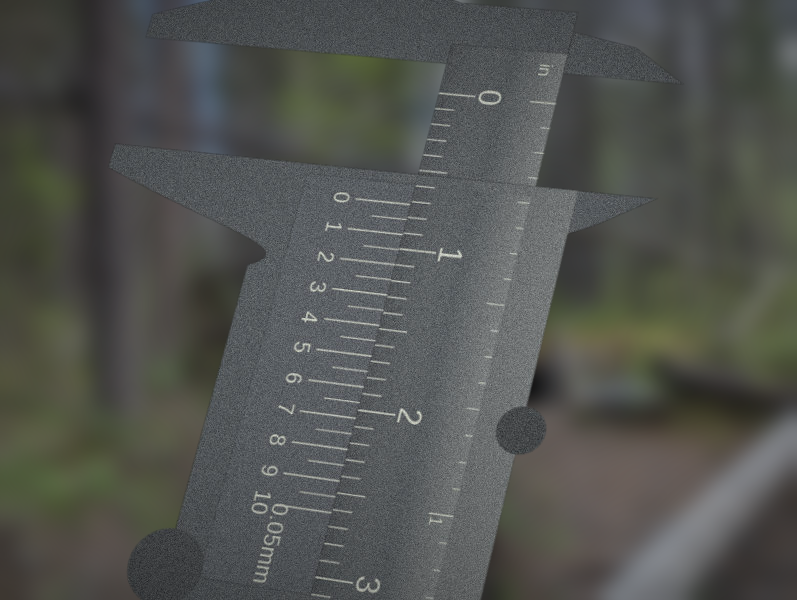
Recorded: 7.2 (mm)
